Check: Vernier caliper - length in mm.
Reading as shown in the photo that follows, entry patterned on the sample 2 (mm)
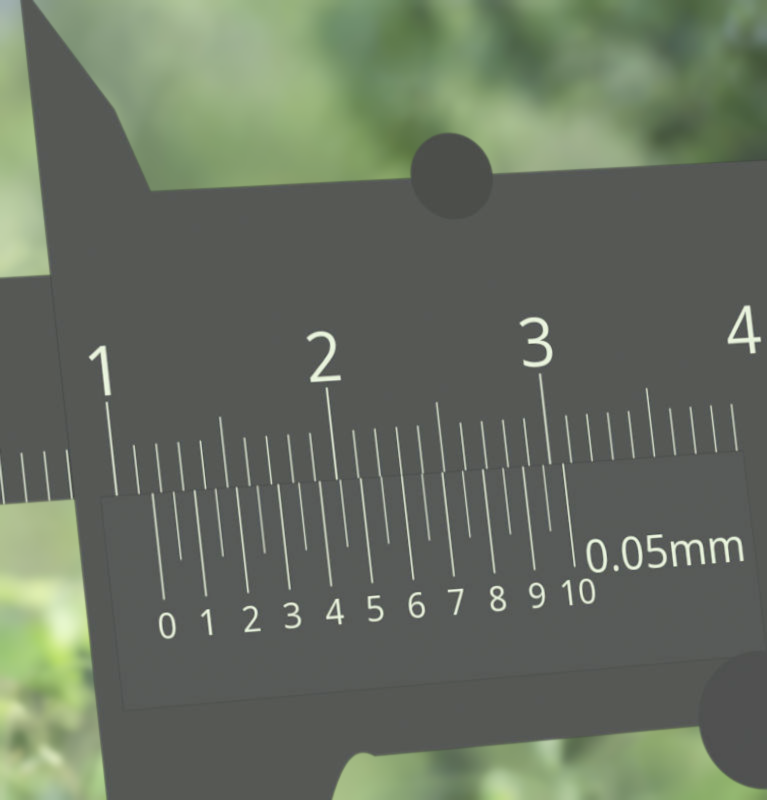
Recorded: 11.6 (mm)
